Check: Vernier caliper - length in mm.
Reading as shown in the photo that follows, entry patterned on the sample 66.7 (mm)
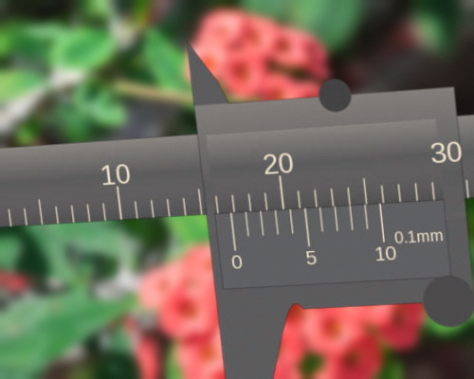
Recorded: 16.8 (mm)
